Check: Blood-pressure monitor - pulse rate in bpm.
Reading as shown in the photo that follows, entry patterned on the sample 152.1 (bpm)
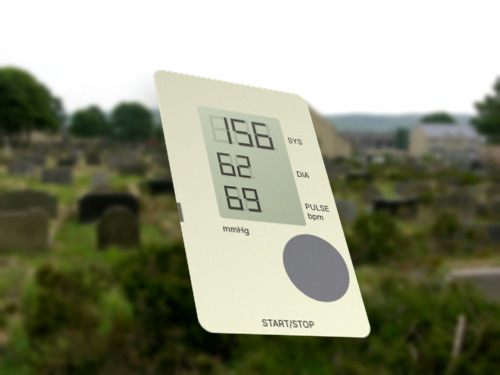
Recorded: 69 (bpm)
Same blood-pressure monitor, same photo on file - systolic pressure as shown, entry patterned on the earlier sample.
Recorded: 156 (mmHg)
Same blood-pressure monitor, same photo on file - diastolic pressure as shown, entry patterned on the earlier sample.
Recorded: 62 (mmHg)
